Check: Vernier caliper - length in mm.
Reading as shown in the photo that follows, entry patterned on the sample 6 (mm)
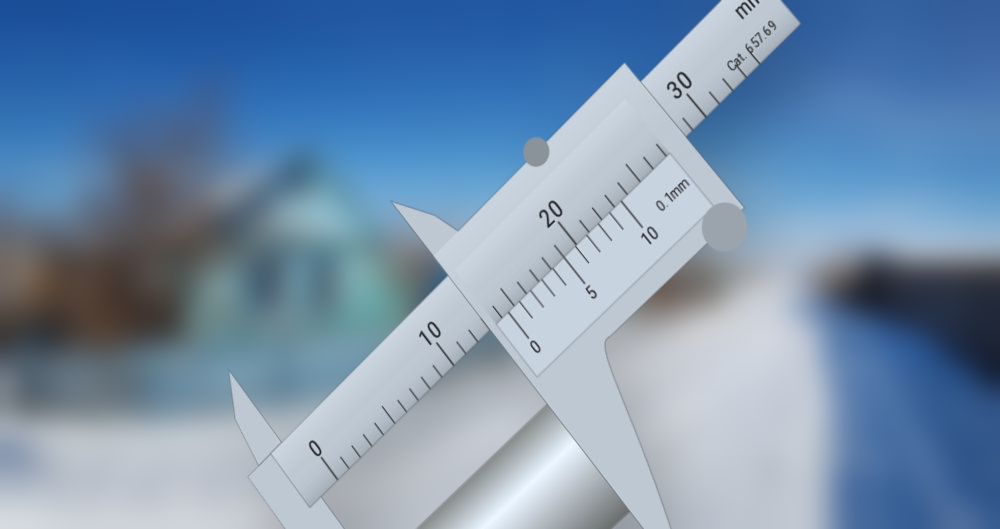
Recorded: 14.5 (mm)
